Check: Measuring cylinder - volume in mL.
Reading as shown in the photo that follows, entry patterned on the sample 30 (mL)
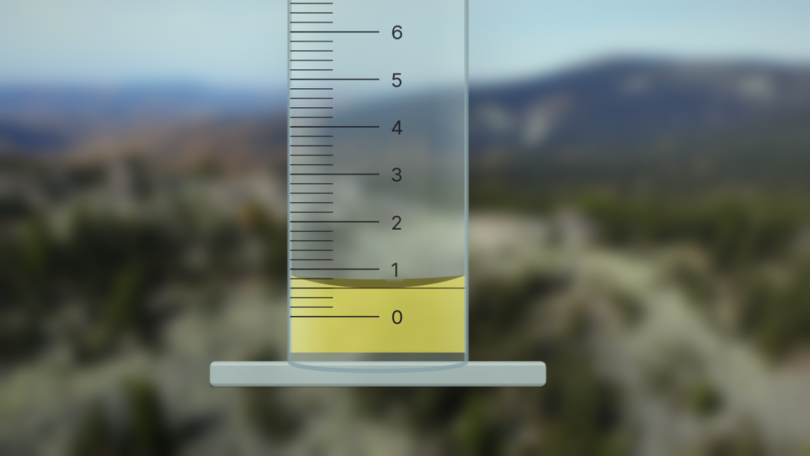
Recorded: 0.6 (mL)
